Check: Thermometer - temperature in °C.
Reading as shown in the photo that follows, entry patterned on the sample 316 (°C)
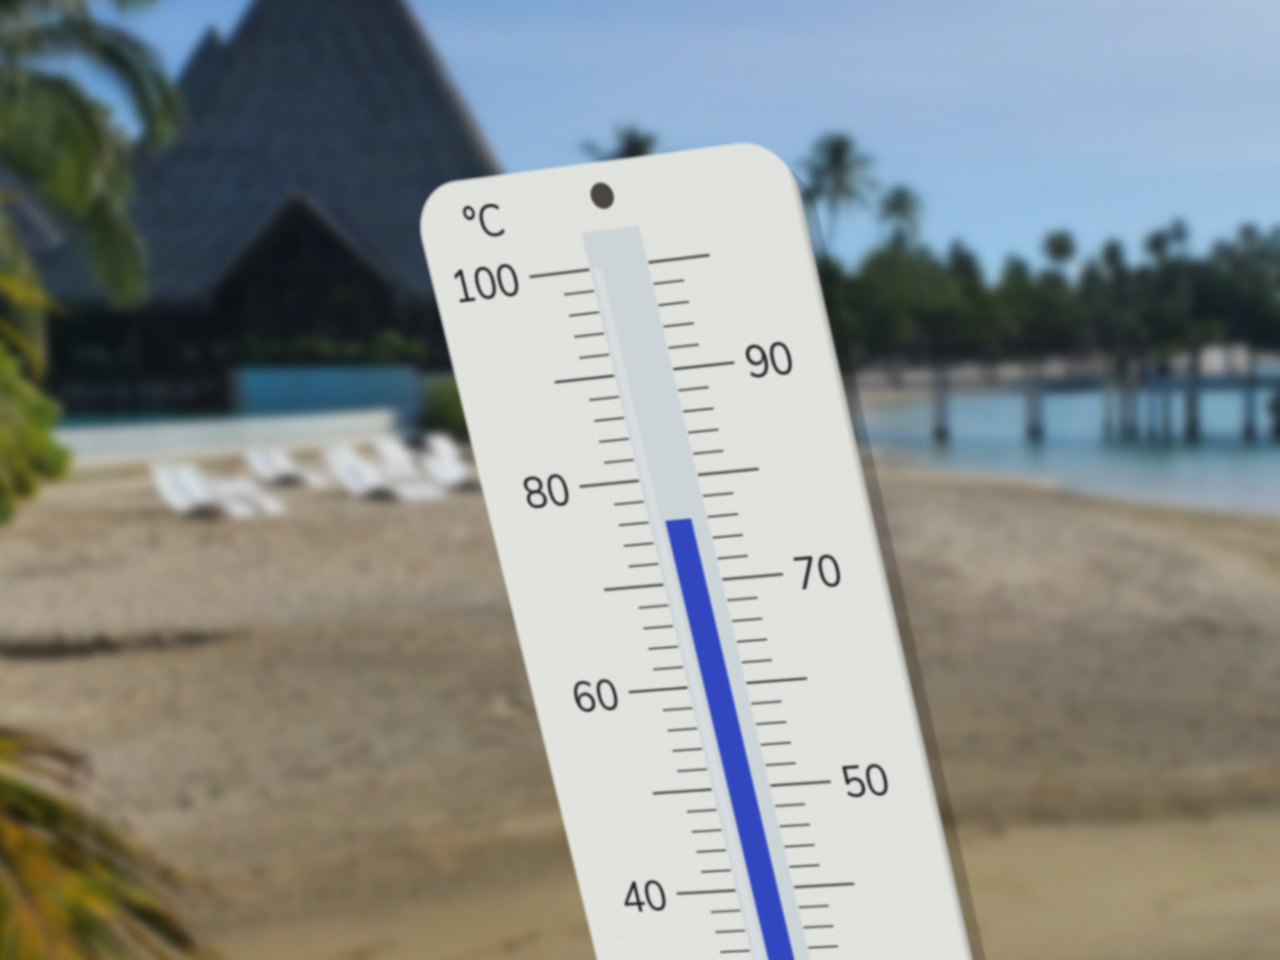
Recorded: 76 (°C)
